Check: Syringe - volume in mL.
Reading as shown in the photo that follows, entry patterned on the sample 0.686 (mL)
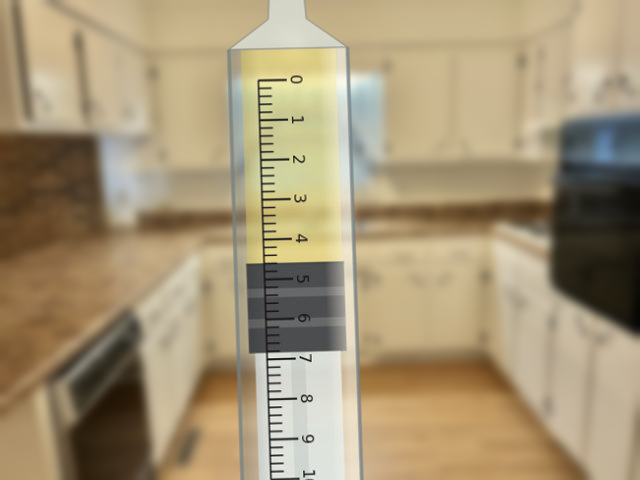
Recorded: 4.6 (mL)
